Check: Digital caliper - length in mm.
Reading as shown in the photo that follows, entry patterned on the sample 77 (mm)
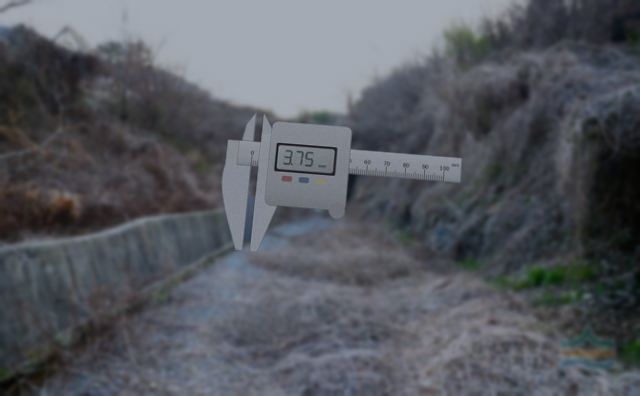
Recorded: 3.75 (mm)
